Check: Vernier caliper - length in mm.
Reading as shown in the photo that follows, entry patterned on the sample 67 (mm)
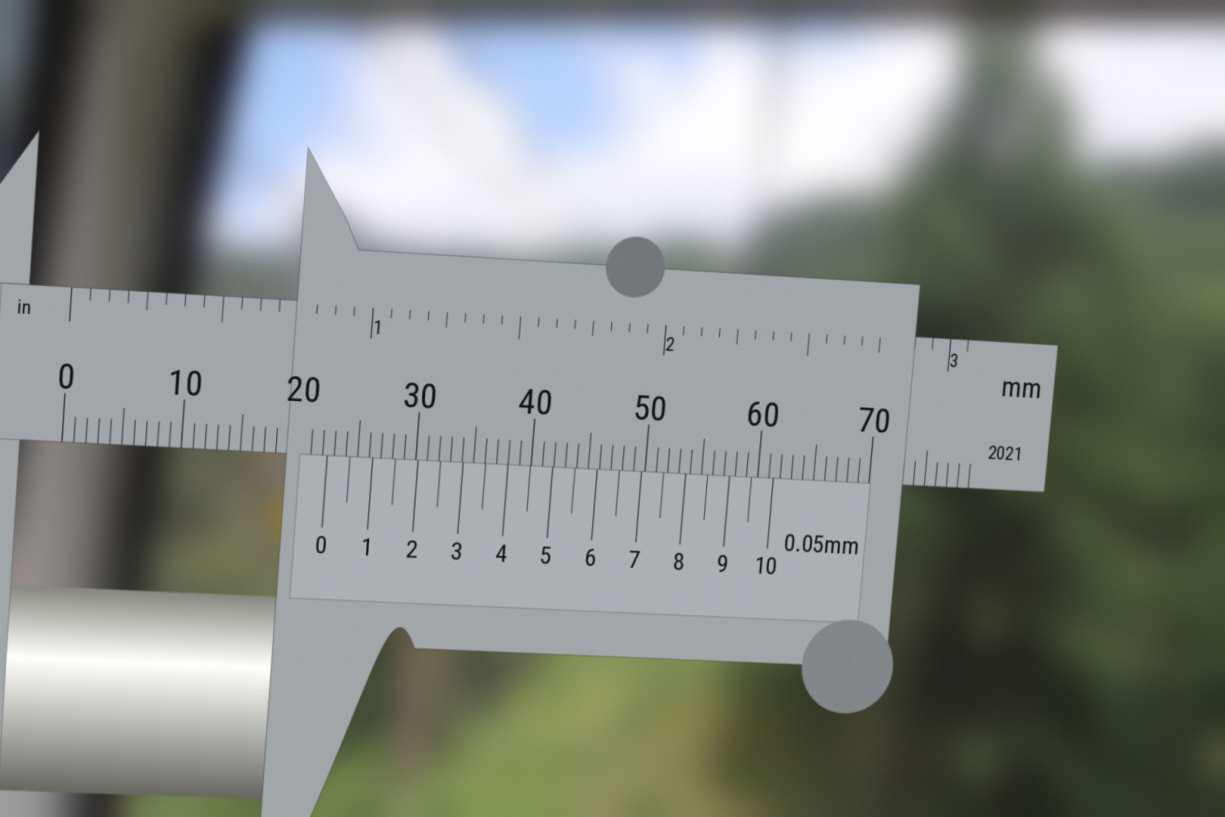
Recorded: 22.4 (mm)
